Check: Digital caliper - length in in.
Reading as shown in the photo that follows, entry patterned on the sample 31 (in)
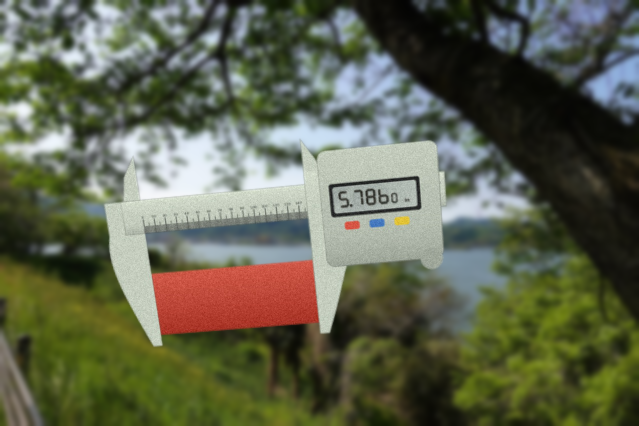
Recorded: 5.7860 (in)
